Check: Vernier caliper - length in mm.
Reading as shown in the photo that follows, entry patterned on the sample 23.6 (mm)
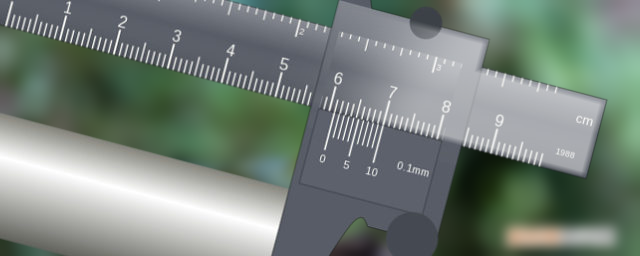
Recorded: 61.0 (mm)
